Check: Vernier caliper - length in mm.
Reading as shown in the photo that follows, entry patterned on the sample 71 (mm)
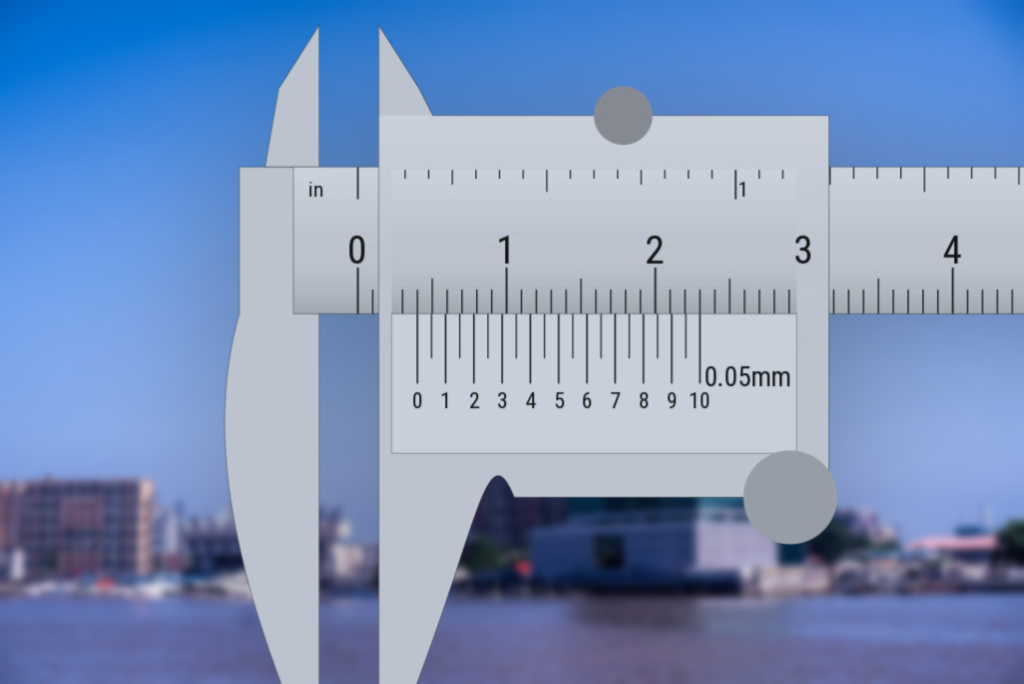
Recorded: 4.0 (mm)
